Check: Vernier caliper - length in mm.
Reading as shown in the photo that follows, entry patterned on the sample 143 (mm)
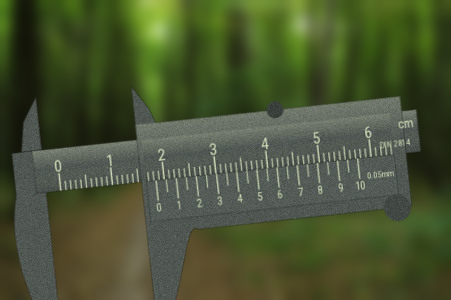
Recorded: 18.4 (mm)
